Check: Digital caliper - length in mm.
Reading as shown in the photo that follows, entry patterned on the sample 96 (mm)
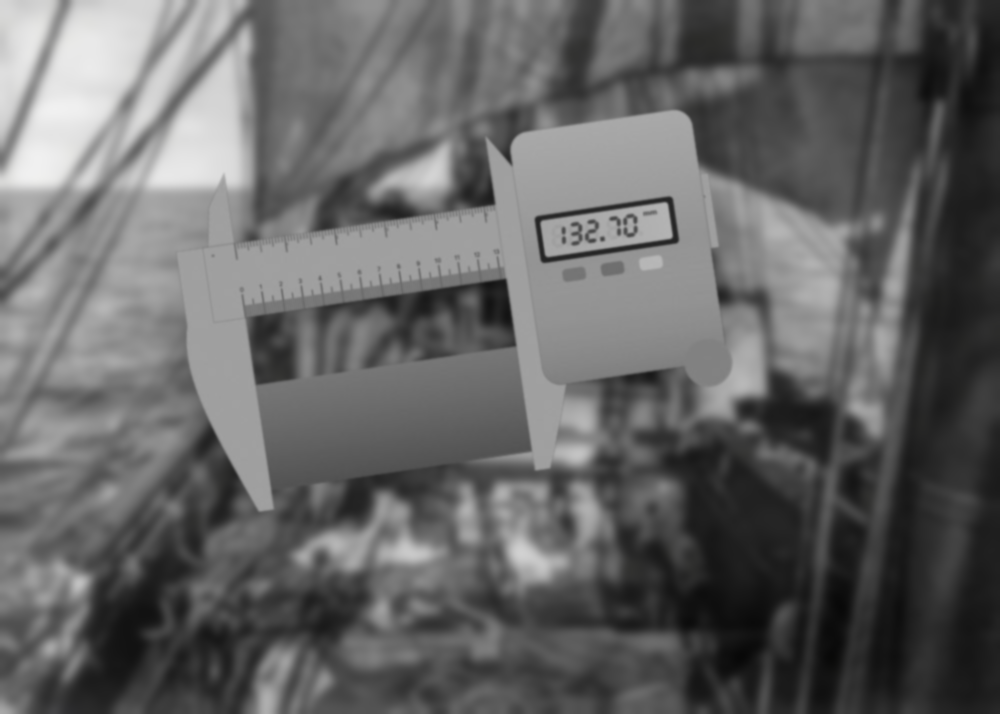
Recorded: 132.70 (mm)
